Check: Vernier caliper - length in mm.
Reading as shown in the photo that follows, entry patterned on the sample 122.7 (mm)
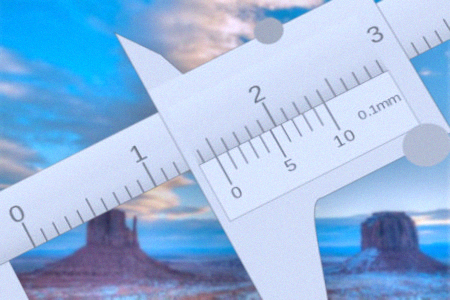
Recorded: 15.0 (mm)
